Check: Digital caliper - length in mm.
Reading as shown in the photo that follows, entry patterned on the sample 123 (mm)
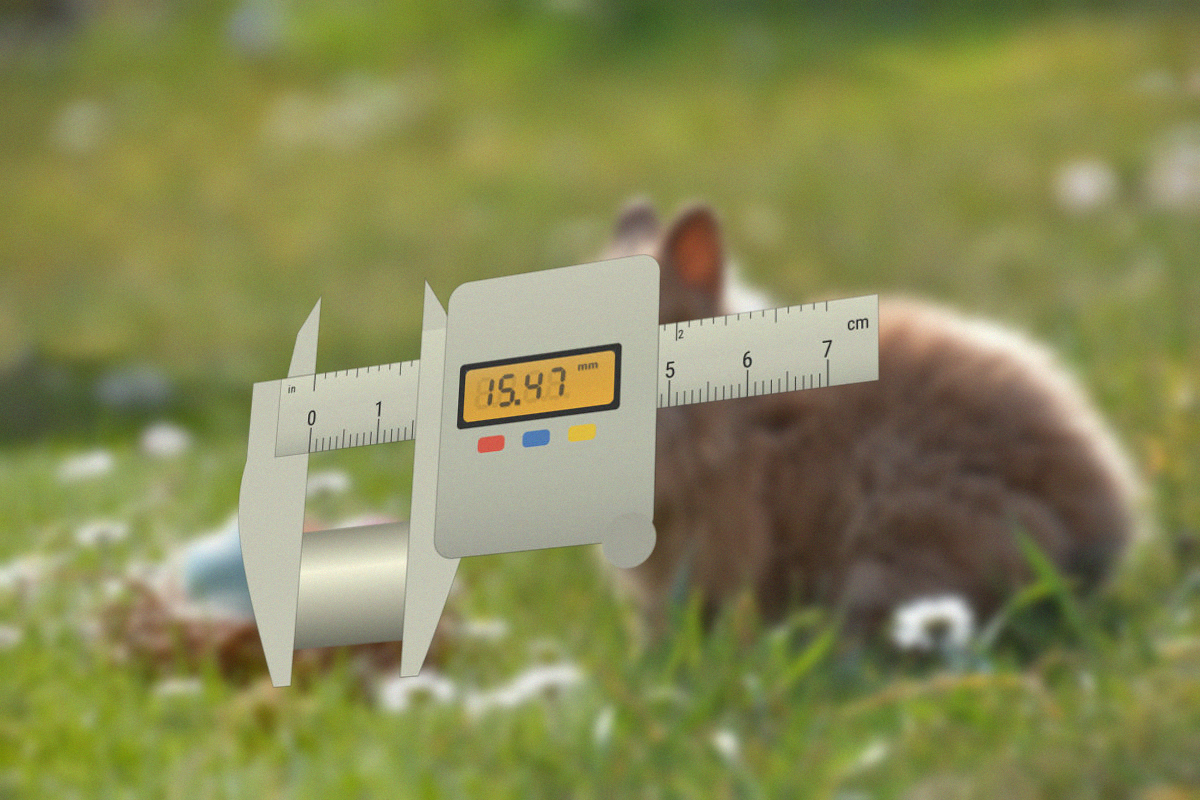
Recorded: 15.47 (mm)
